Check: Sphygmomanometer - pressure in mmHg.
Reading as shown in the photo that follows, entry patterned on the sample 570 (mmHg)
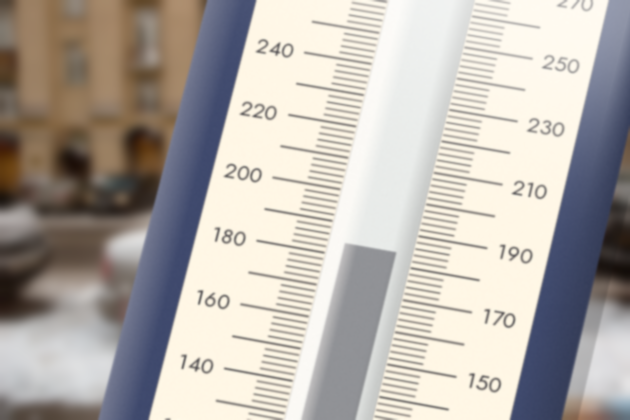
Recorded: 184 (mmHg)
